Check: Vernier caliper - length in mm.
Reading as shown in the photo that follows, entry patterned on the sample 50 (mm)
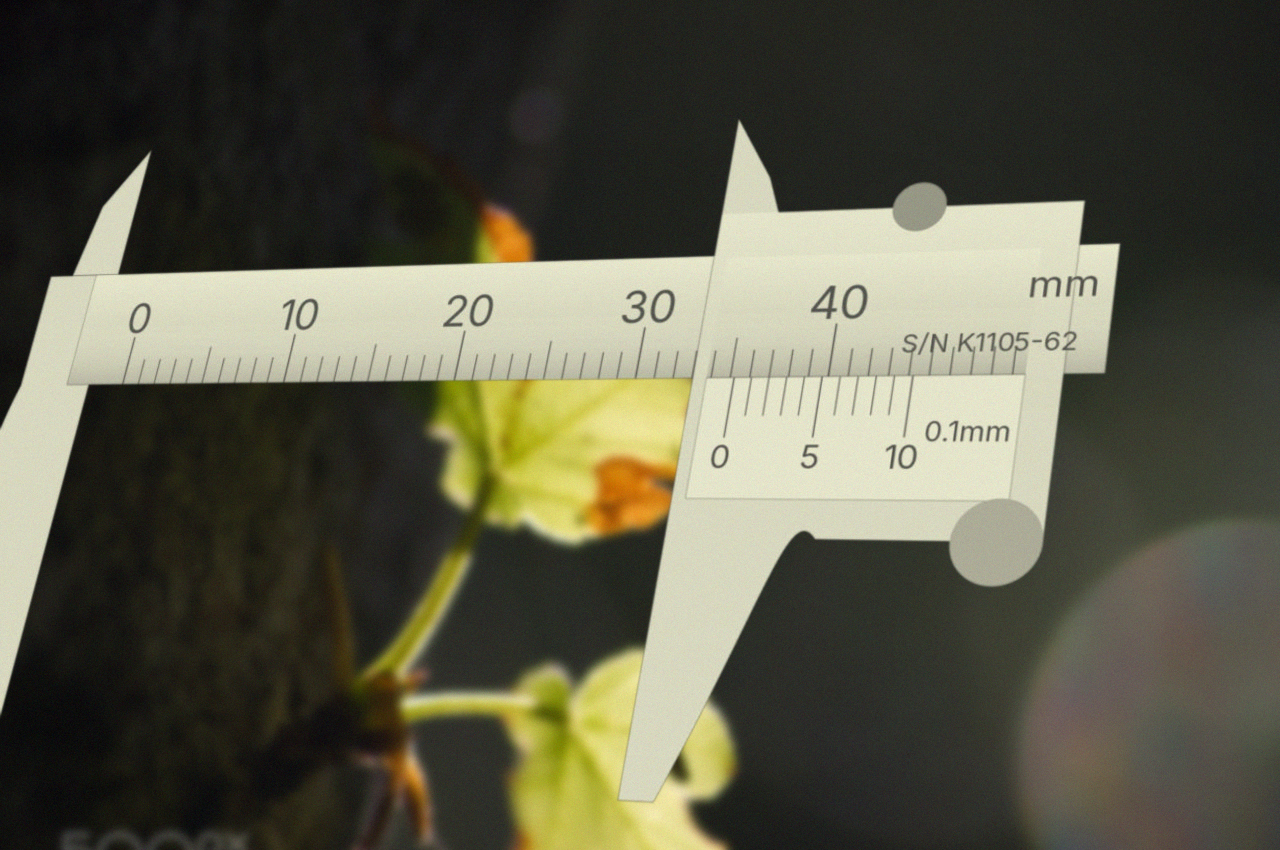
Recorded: 35.2 (mm)
